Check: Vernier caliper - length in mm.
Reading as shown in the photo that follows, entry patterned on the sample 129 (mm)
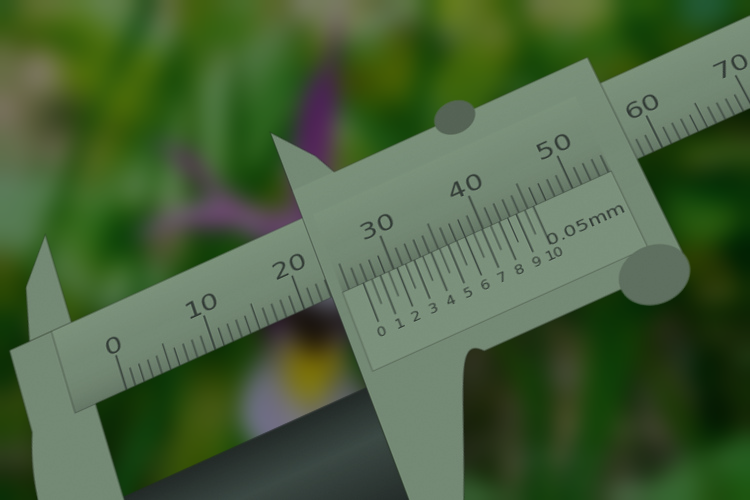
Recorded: 26.6 (mm)
